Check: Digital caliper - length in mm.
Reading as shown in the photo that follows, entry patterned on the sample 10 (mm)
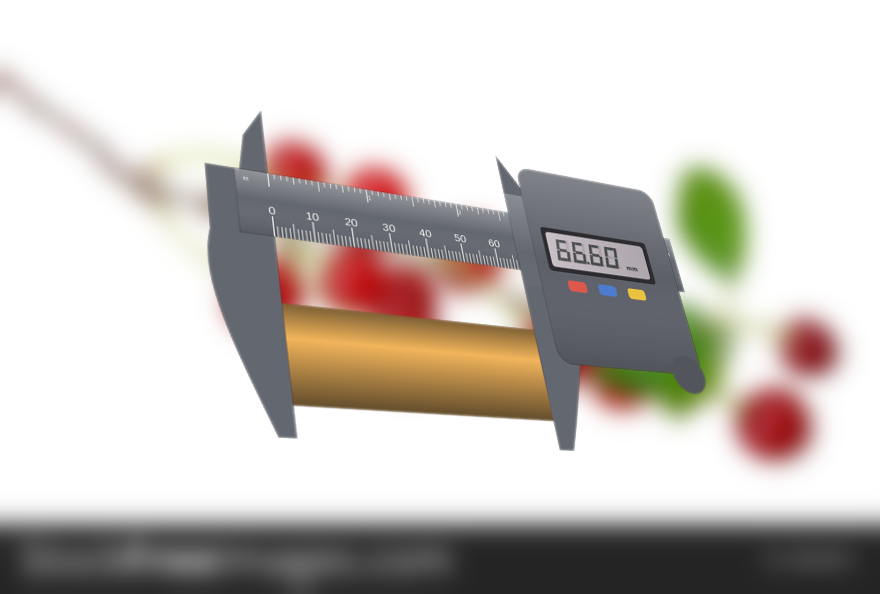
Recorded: 66.60 (mm)
